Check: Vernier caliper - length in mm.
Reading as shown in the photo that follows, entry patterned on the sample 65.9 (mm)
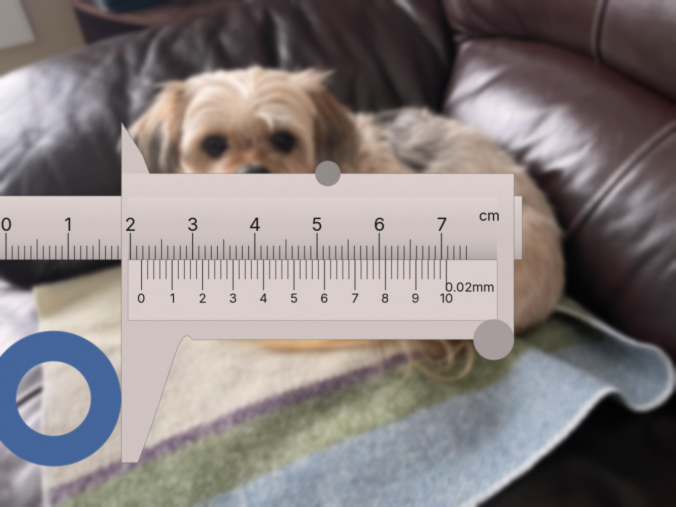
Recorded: 21.8 (mm)
